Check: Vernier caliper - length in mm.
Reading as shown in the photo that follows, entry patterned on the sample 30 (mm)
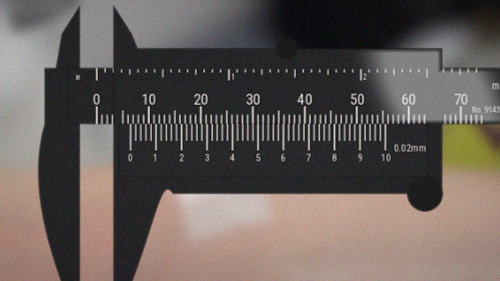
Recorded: 6.5 (mm)
